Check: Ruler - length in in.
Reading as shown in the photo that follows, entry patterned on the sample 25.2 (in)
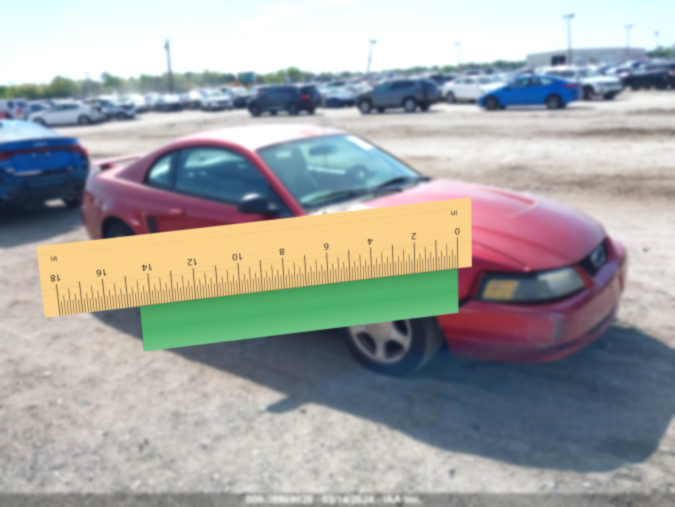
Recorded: 14.5 (in)
